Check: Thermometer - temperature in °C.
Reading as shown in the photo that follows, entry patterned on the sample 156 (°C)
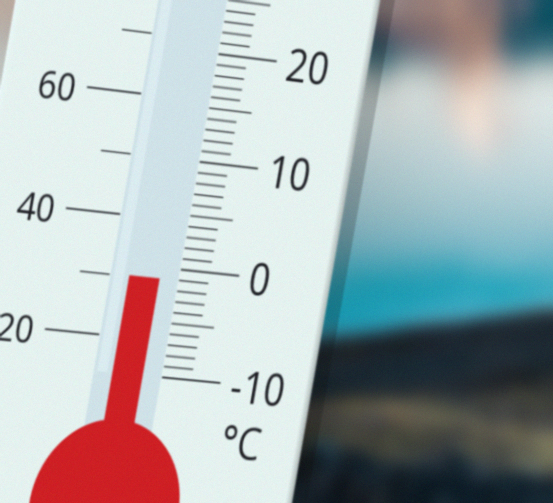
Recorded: -1 (°C)
